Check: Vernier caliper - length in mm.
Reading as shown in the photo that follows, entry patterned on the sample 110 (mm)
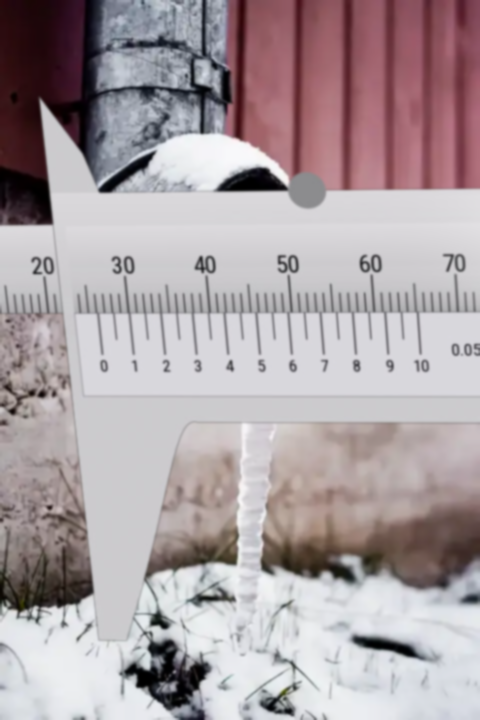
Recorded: 26.2 (mm)
